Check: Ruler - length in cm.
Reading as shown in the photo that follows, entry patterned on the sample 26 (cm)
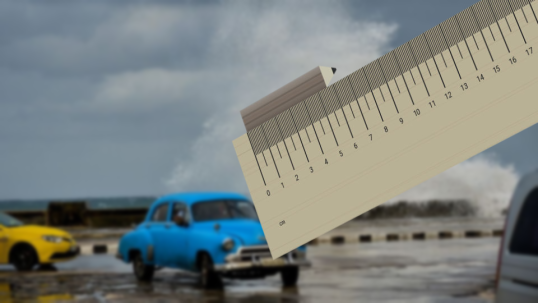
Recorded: 6.5 (cm)
